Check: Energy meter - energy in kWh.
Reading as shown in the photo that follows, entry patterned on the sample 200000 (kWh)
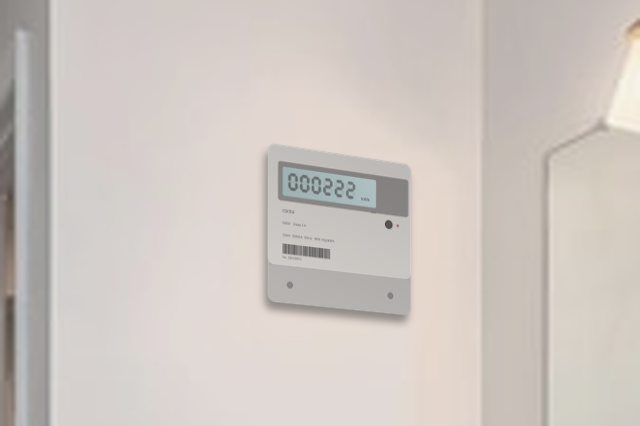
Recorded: 222 (kWh)
